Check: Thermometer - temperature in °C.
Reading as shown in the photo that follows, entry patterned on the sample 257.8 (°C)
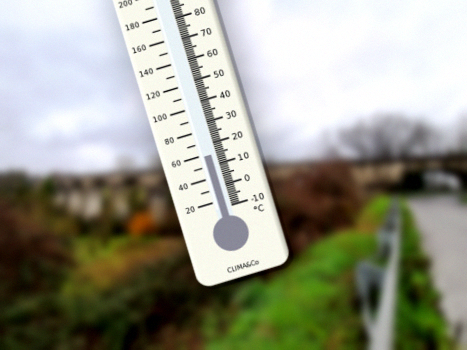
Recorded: 15 (°C)
